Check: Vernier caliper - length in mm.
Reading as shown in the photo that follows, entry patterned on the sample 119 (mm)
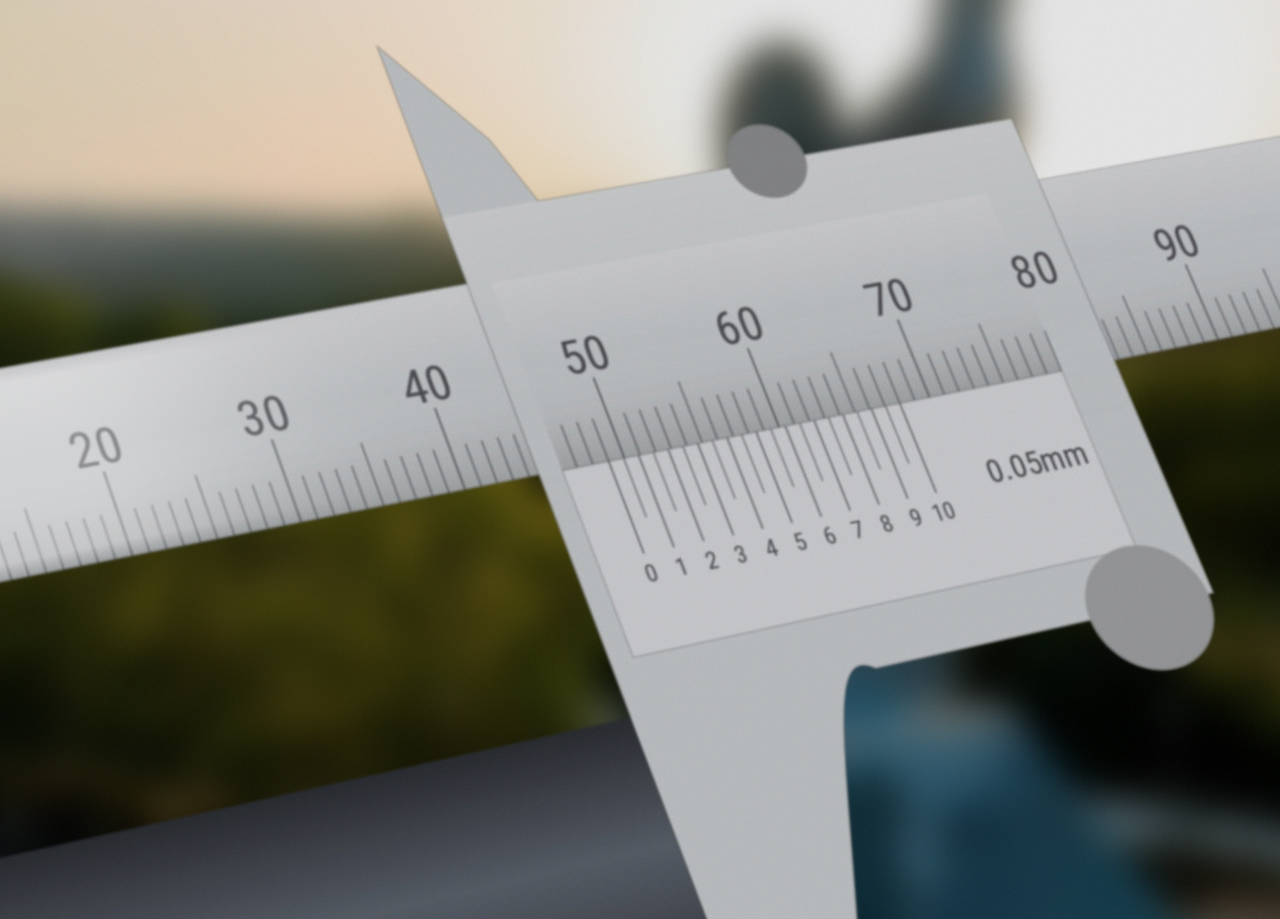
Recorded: 49.0 (mm)
